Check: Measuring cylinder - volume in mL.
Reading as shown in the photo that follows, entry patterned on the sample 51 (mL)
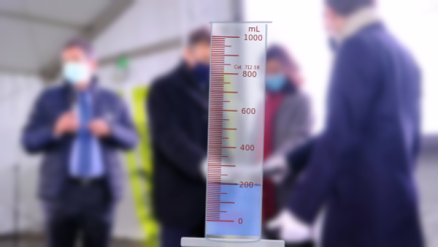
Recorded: 200 (mL)
